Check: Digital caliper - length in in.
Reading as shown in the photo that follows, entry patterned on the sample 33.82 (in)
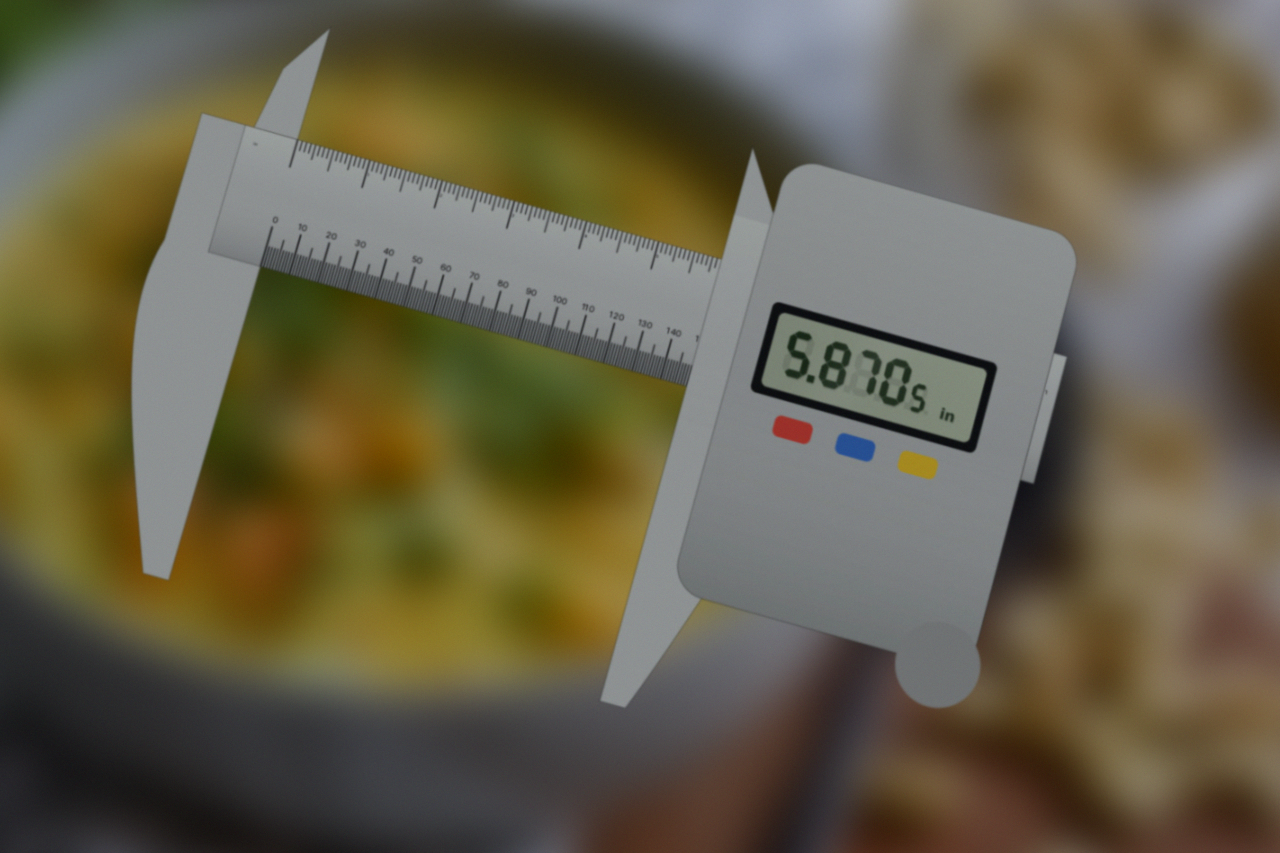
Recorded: 5.8705 (in)
